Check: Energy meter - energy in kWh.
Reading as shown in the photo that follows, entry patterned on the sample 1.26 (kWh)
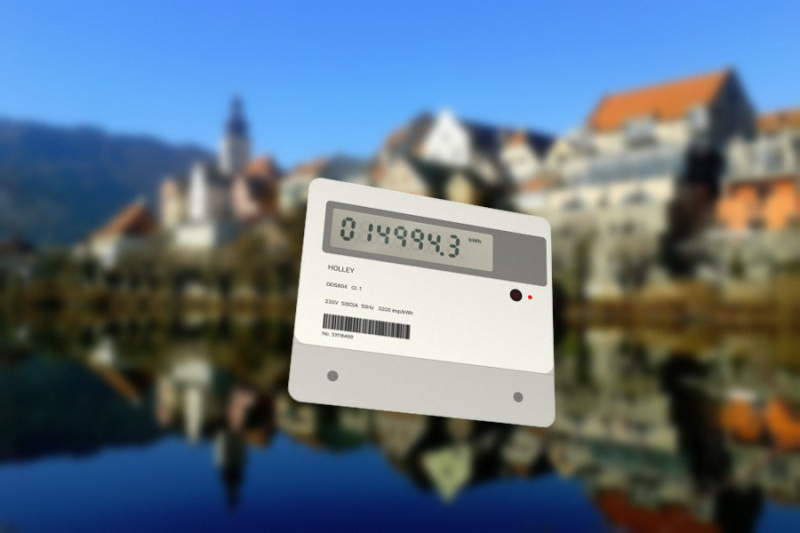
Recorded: 14994.3 (kWh)
